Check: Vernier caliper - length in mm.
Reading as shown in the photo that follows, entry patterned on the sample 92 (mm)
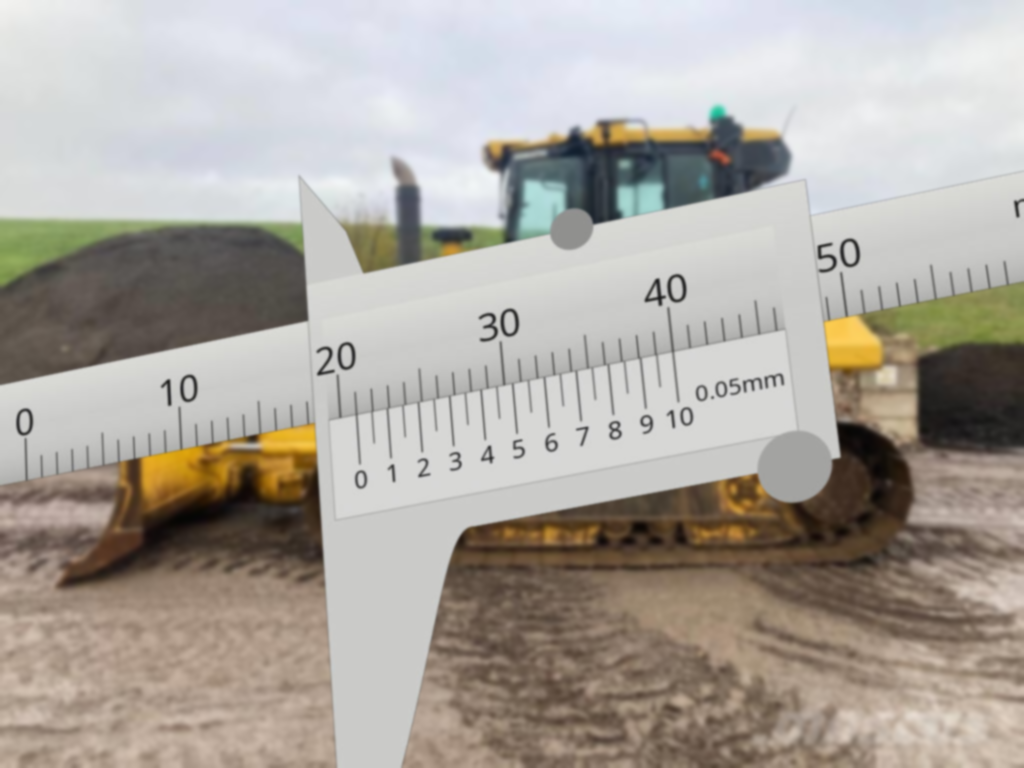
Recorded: 21.0 (mm)
